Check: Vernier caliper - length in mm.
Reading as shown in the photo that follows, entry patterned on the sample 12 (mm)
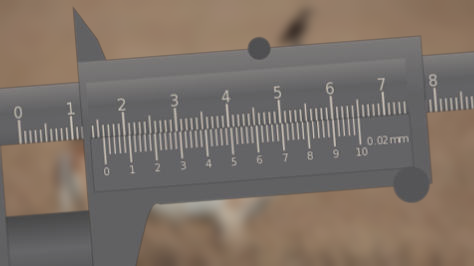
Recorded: 16.0 (mm)
